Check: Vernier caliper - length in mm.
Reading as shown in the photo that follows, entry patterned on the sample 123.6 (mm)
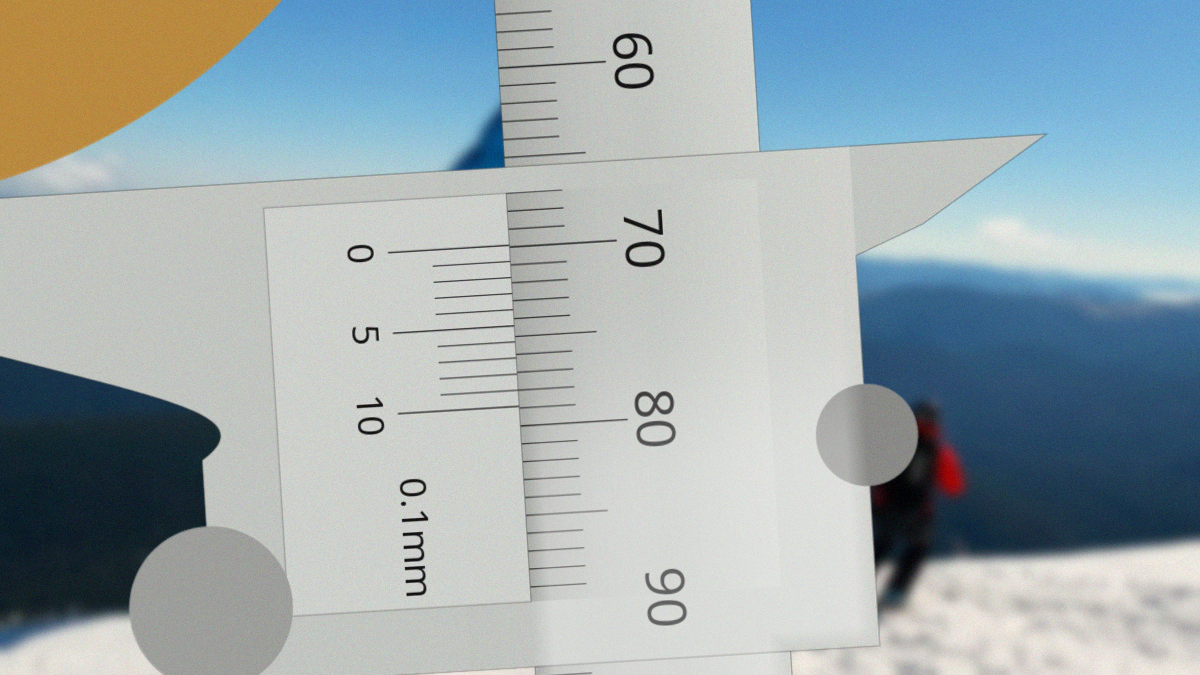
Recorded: 69.9 (mm)
